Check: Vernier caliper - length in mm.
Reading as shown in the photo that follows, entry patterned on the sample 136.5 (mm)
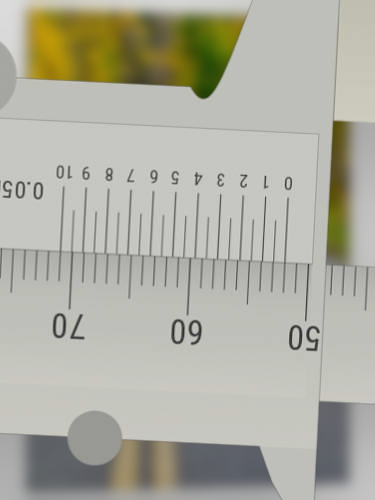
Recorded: 52.0 (mm)
